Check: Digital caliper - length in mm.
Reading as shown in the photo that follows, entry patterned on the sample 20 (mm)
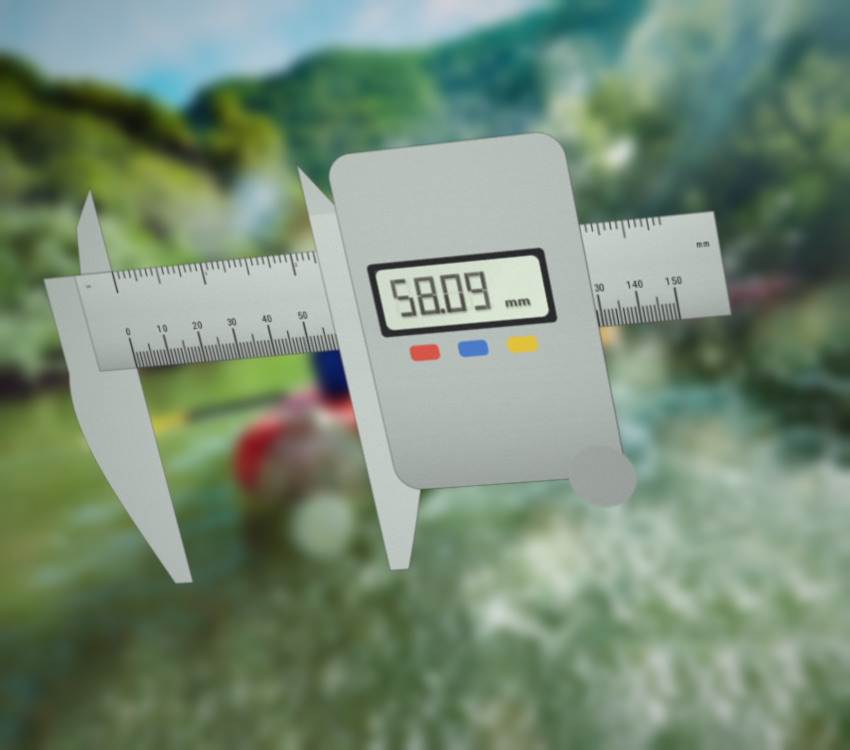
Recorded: 58.09 (mm)
